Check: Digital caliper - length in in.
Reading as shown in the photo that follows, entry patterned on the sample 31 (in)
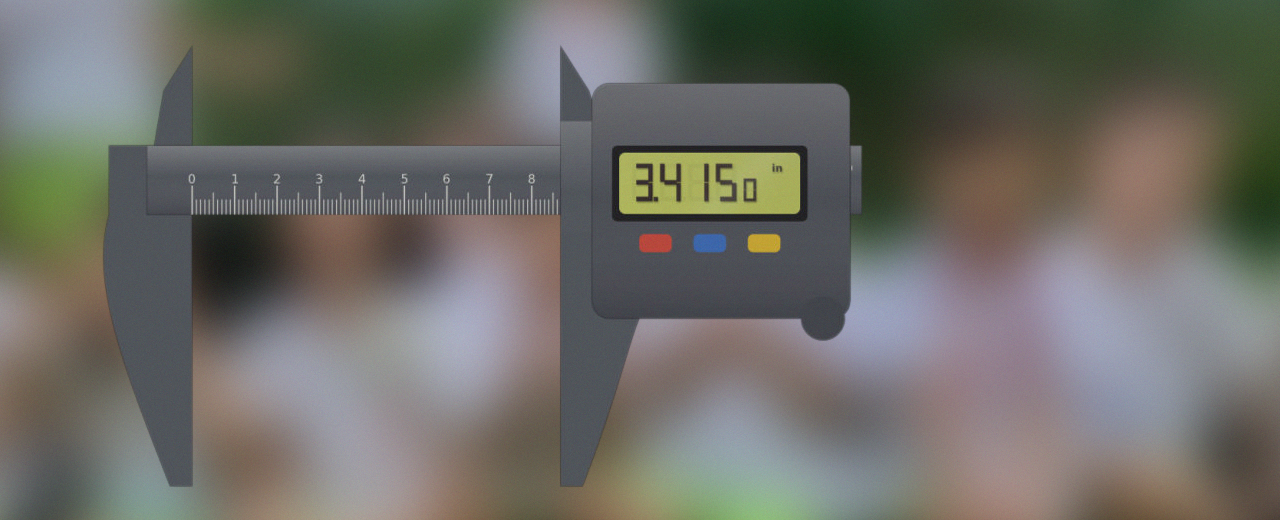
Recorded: 3.4150 (in)
